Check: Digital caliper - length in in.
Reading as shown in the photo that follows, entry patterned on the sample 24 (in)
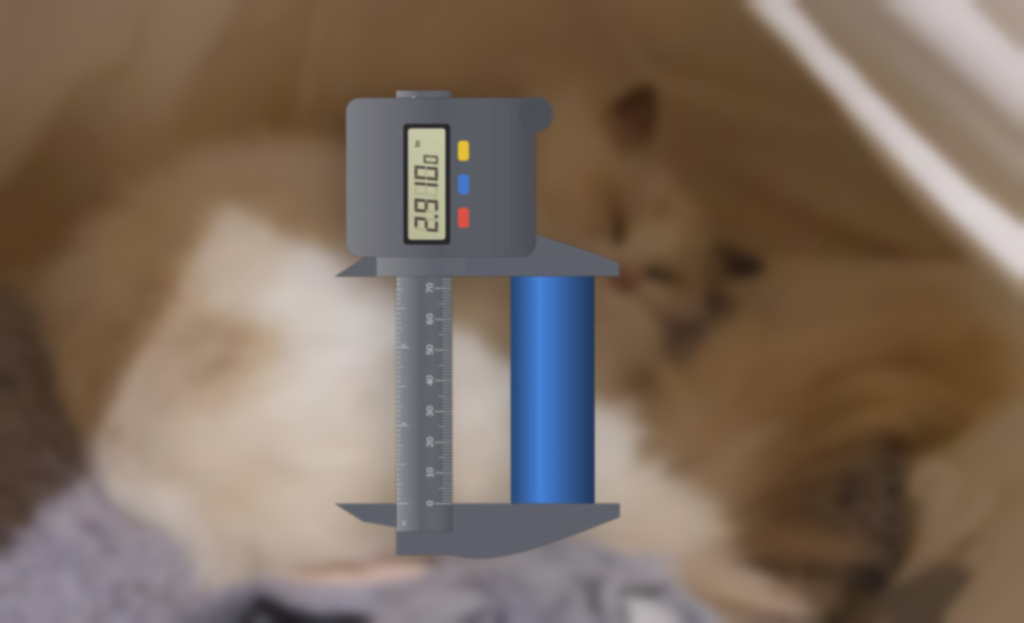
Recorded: 2.9100 (in)
